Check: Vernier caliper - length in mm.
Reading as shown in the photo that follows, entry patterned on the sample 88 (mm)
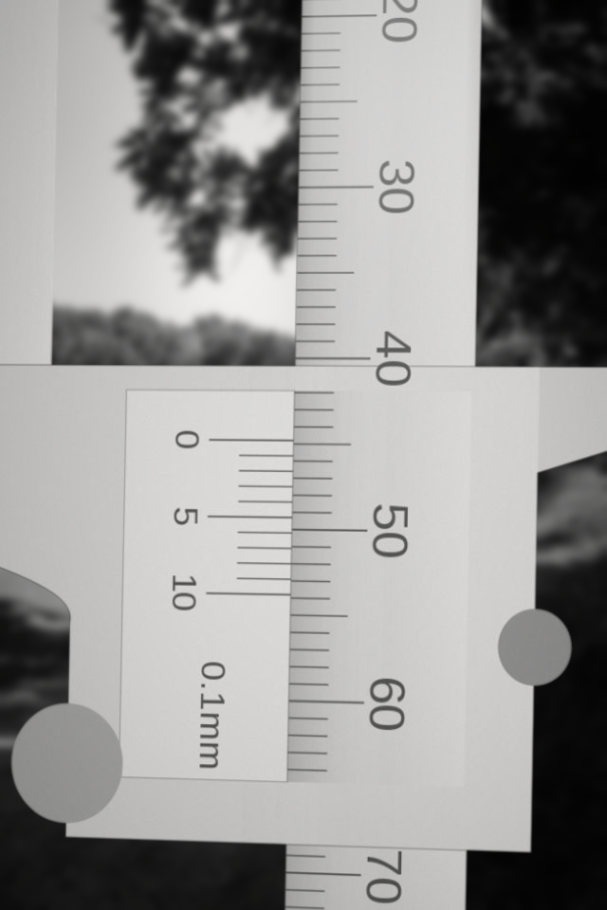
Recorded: 44.8 (mm)
